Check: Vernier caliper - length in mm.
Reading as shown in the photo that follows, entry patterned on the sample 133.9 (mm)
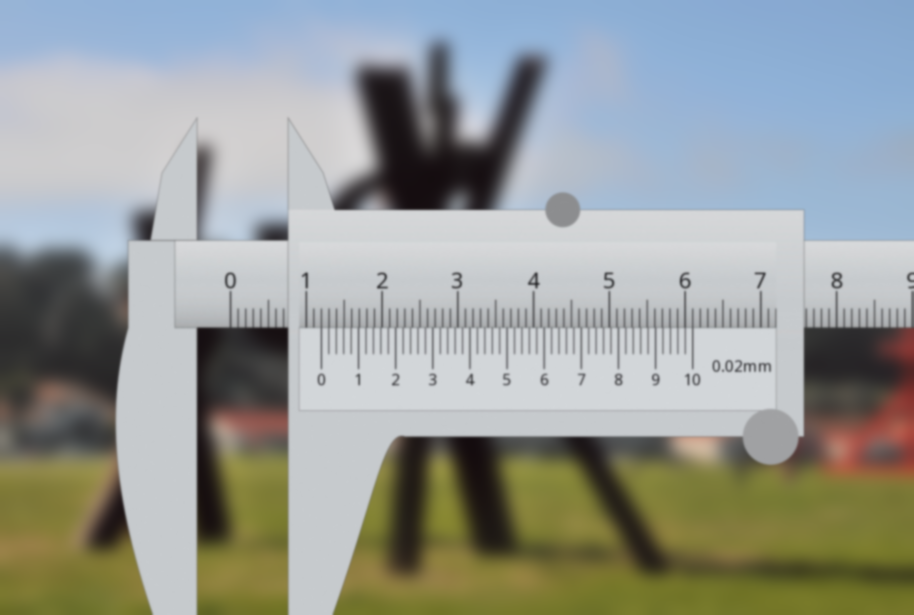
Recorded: 12.0 (mm)
